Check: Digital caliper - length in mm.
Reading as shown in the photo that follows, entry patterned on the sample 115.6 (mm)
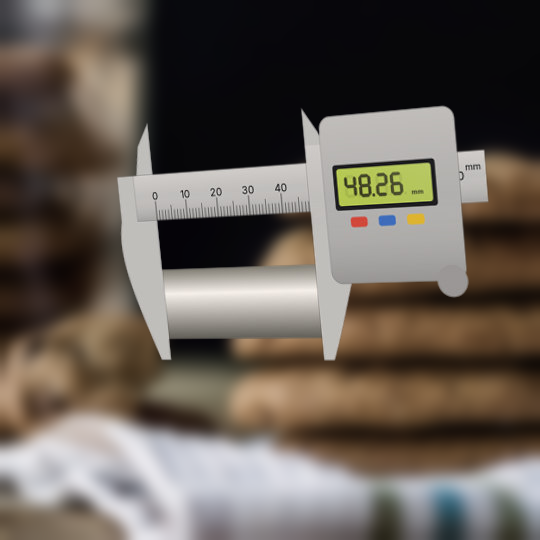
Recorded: 48.26 (mm)
